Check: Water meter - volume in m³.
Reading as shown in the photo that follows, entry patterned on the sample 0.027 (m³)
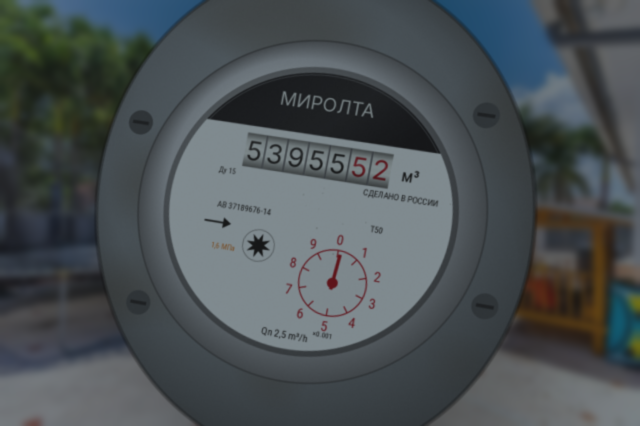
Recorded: 53955.520 (m³)
